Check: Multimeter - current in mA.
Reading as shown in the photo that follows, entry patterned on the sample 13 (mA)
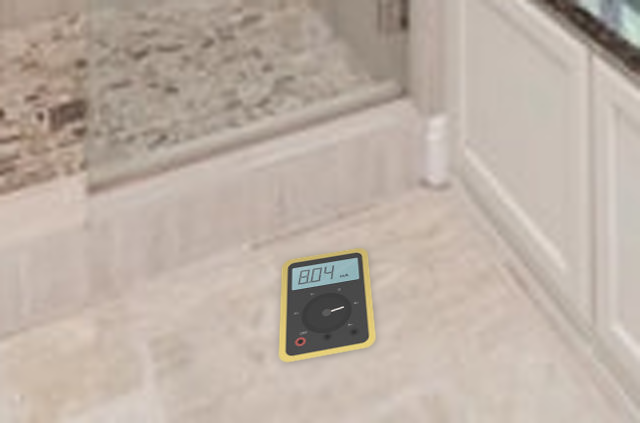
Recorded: 8.04 (mA)
